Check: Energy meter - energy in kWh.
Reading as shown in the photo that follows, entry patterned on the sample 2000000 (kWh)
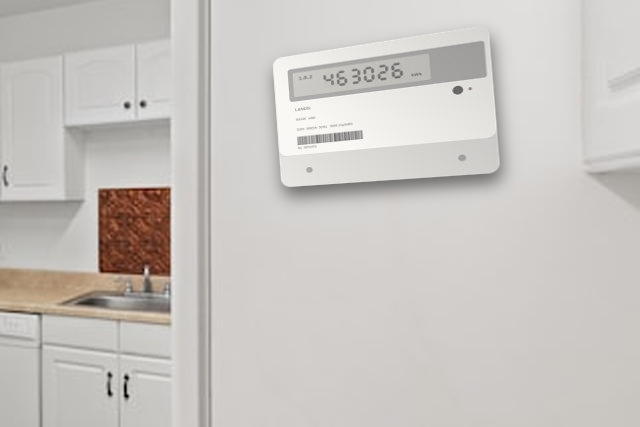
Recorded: 463026 (kWh)
